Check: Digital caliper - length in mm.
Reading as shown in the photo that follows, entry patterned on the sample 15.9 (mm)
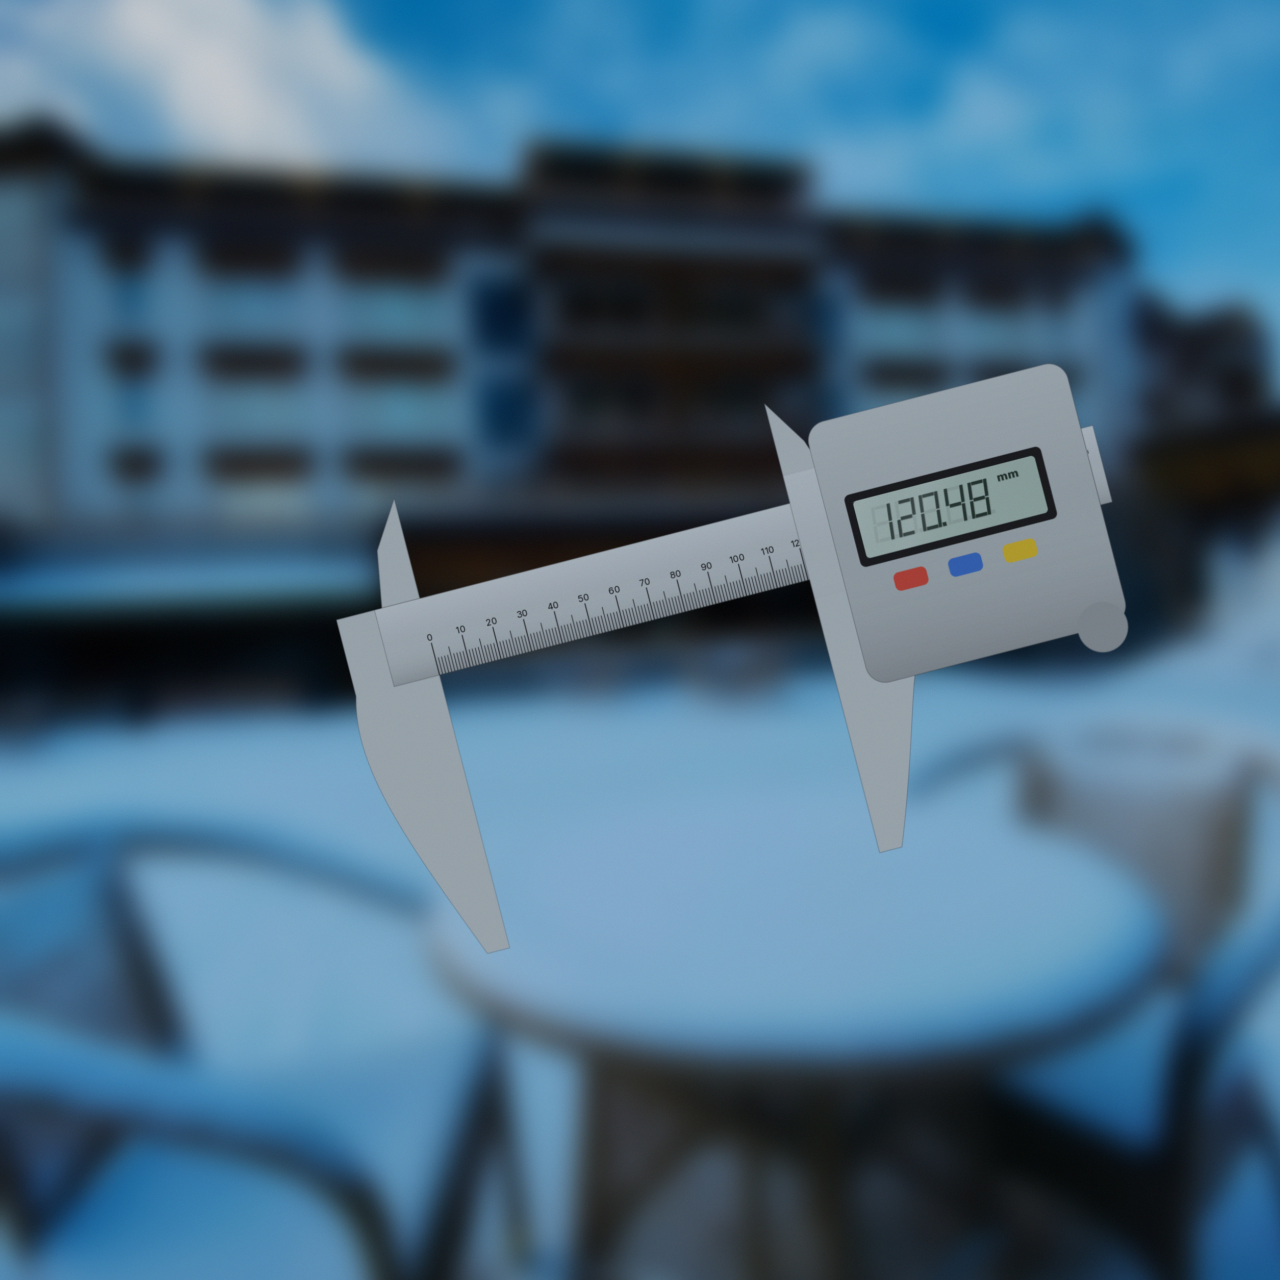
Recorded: 120.48 (mm)
